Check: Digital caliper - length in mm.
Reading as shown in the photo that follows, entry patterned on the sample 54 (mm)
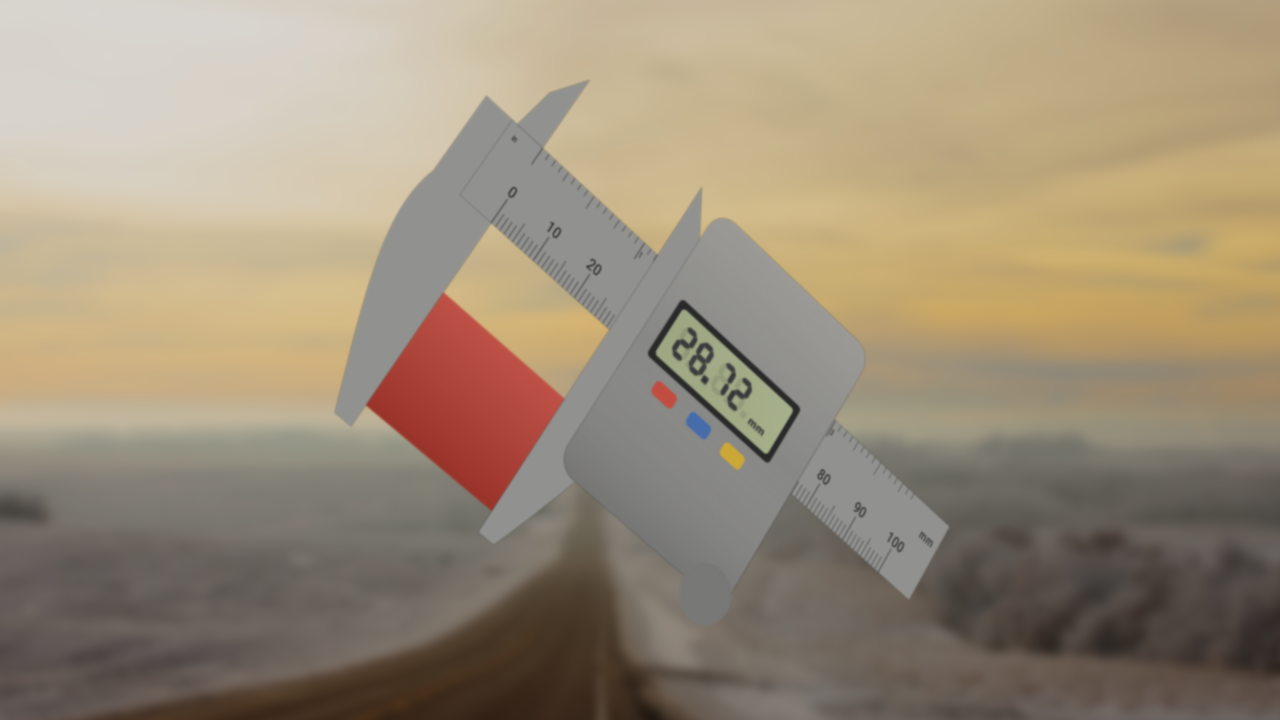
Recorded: 28.72 (mm)
